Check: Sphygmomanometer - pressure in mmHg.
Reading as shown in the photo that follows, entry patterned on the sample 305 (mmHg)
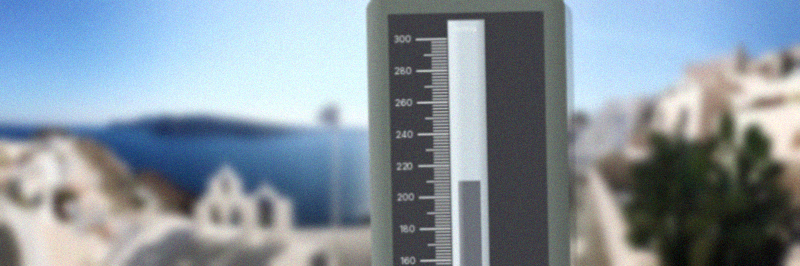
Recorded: 210 (mmHg)
